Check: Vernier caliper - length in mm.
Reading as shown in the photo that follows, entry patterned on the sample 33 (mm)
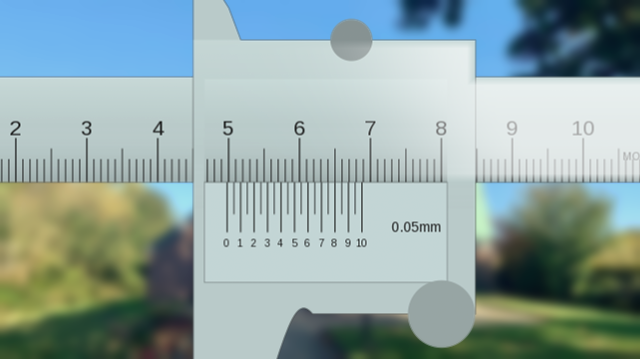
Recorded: 49.8 (mm)
